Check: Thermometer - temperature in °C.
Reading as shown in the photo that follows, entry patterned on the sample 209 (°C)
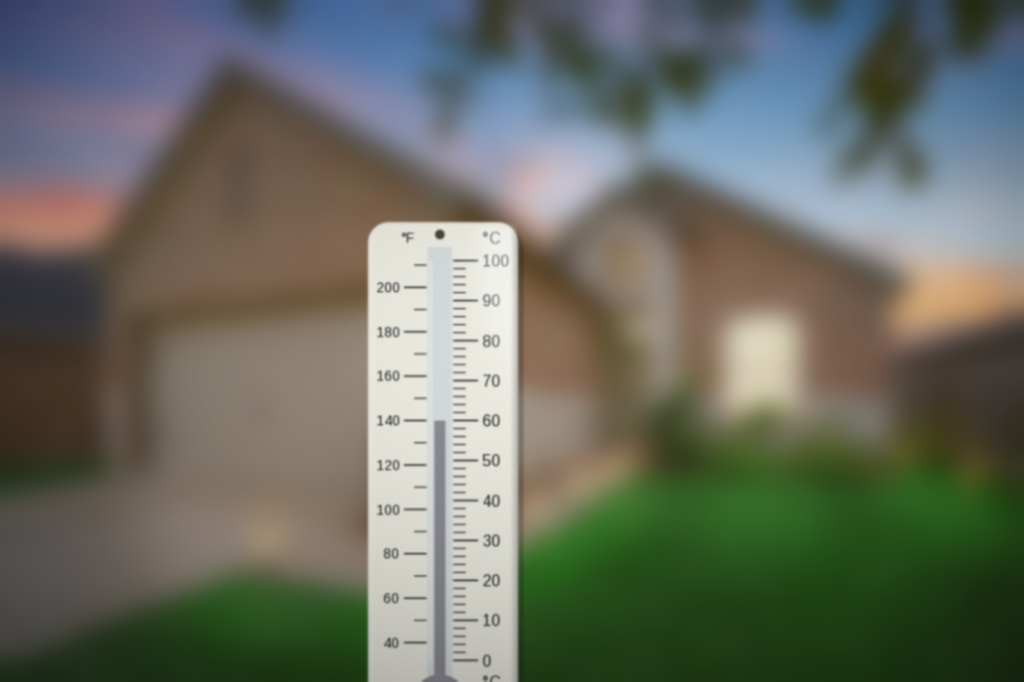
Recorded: 60 (°C)
